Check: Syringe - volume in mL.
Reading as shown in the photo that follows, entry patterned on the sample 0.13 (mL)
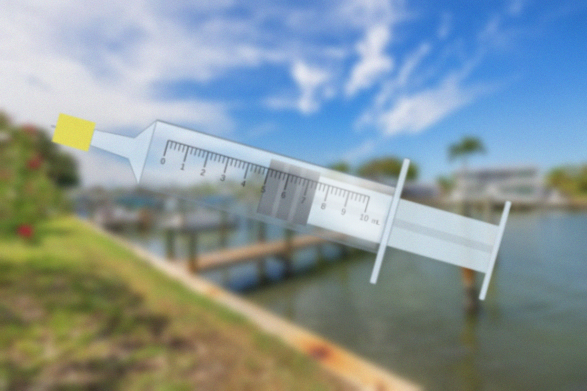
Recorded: 5 (mL)
